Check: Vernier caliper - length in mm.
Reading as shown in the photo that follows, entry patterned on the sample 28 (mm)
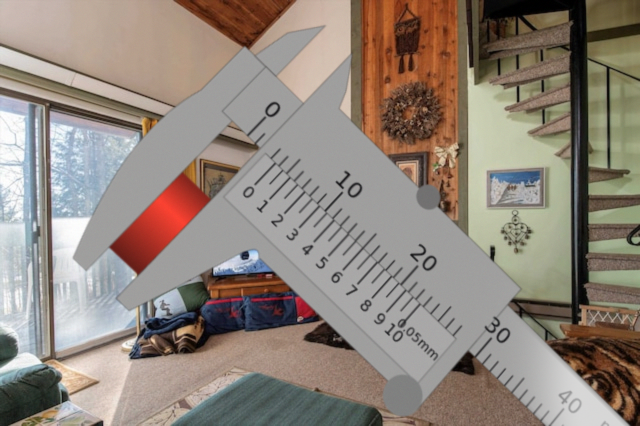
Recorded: 3.6 (mm)
